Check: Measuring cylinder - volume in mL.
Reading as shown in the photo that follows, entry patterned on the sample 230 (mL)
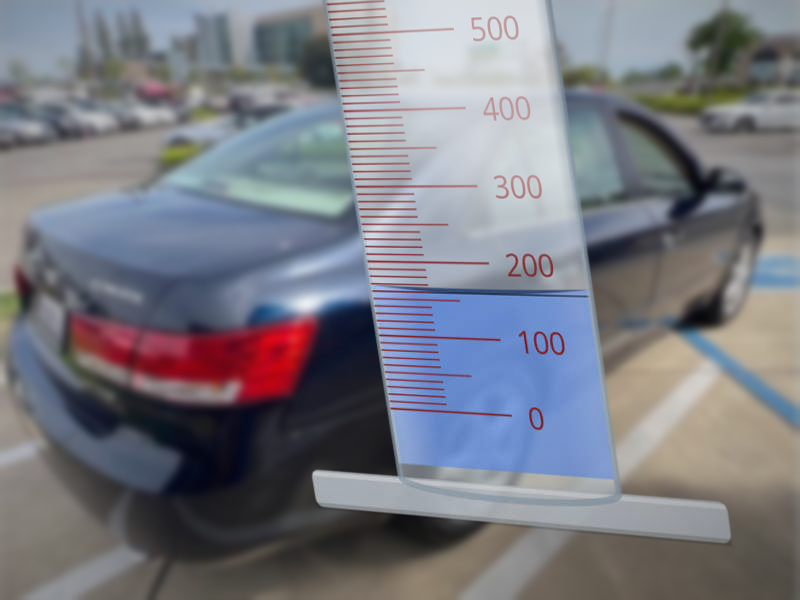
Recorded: 160 (mL)
